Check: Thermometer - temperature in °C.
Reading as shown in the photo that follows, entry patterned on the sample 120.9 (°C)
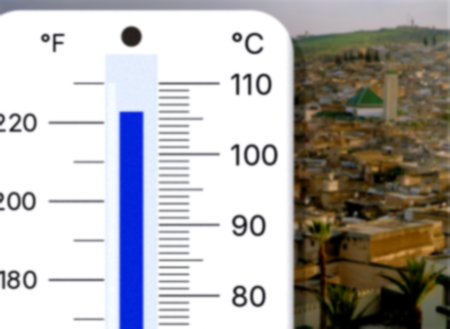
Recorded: 106 (°C)
